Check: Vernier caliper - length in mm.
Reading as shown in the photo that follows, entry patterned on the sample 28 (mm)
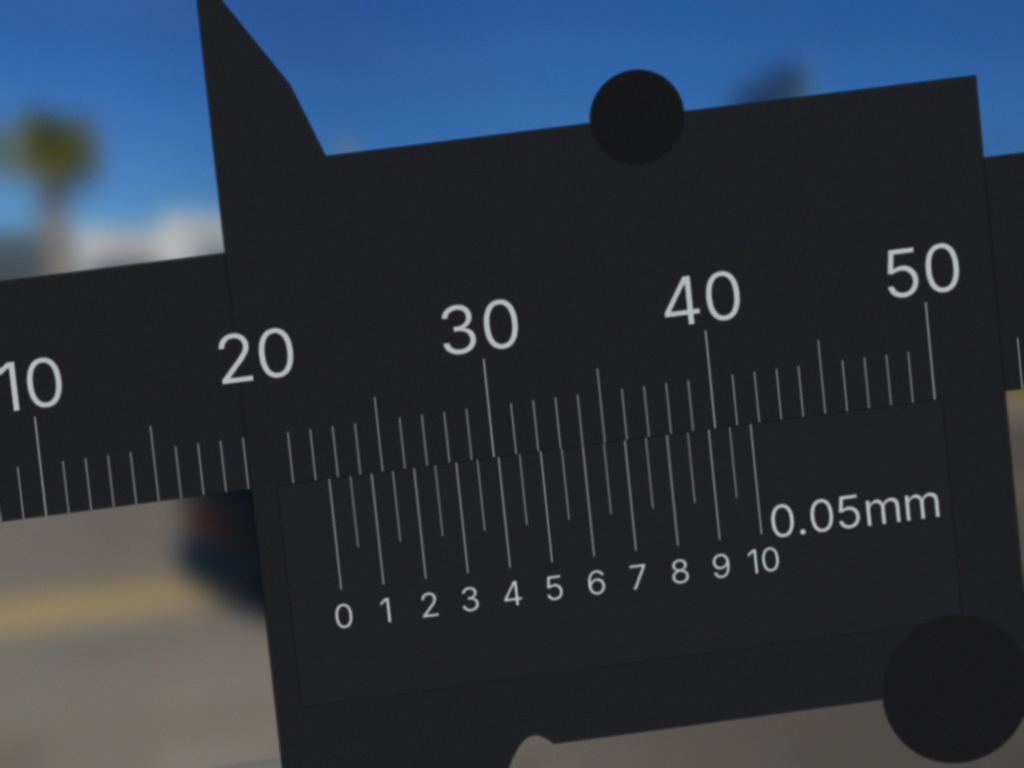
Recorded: 22.6 (mm)
